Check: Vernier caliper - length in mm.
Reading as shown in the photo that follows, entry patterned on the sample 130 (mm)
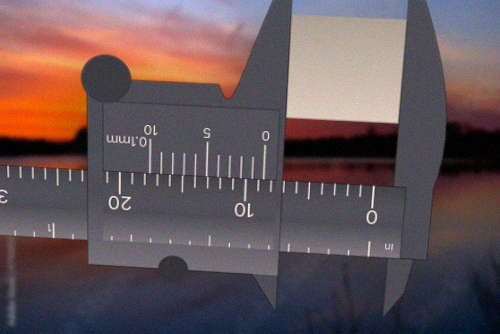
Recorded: 8.6 (mm)
